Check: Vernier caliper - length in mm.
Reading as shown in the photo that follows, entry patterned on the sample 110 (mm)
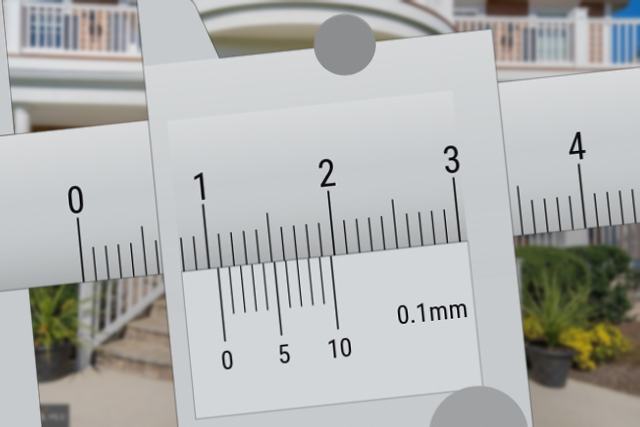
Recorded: 10.7 (mm)
